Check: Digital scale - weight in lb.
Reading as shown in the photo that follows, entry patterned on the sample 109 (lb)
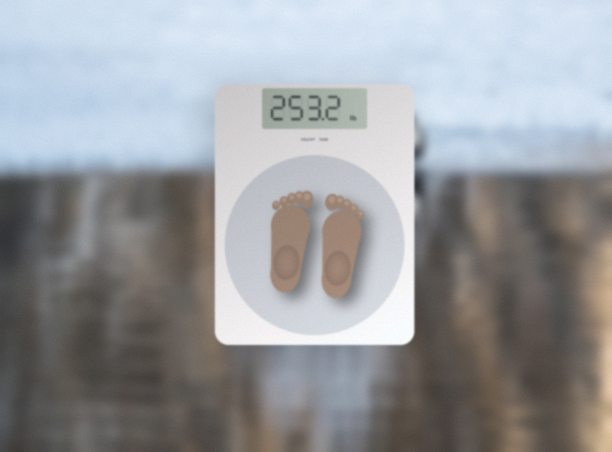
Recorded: 253.2 (lb)
